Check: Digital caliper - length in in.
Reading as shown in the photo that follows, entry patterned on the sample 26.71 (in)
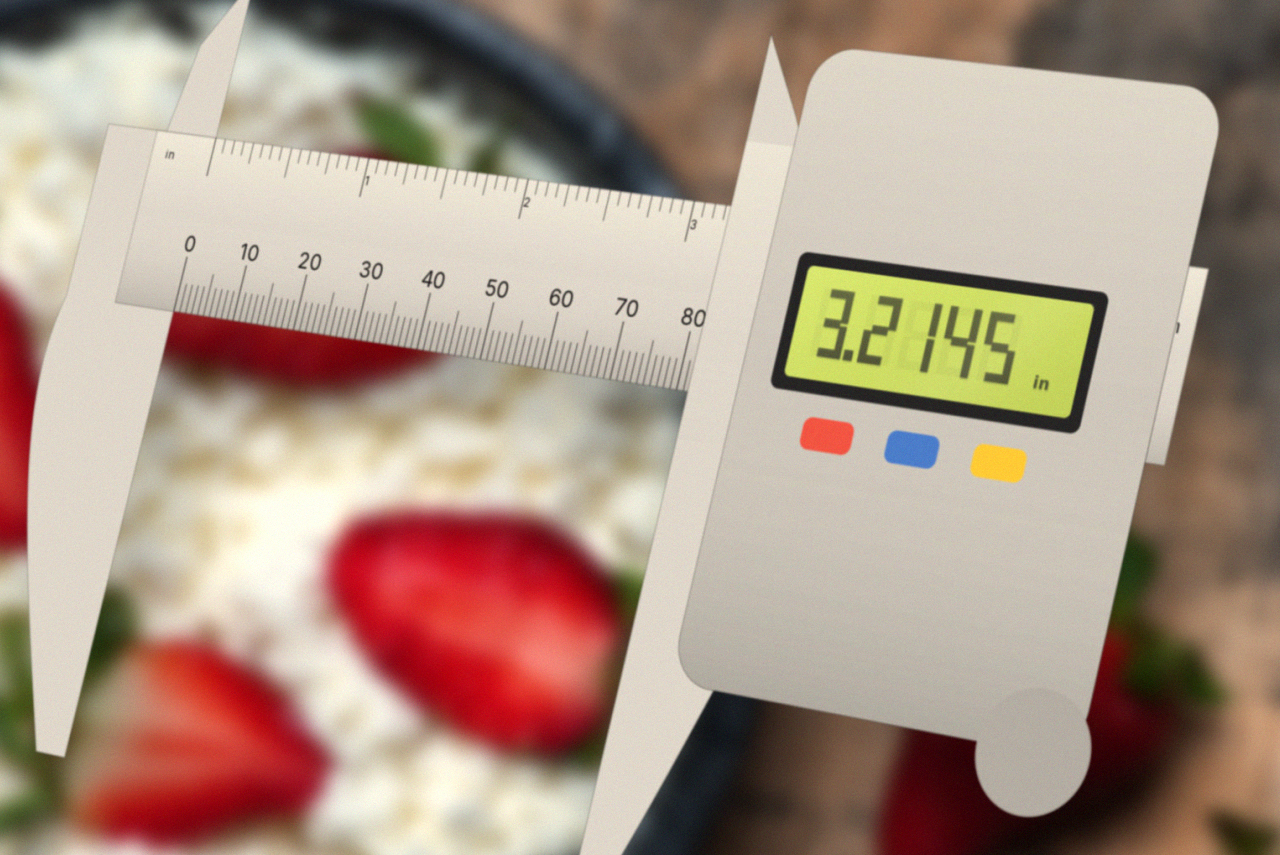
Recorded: 3.2145 (in)
